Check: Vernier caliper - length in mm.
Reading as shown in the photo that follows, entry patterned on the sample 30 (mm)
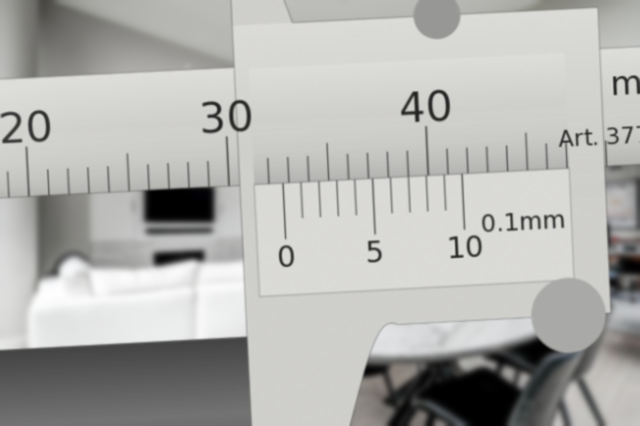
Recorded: 32.7 (mm)
